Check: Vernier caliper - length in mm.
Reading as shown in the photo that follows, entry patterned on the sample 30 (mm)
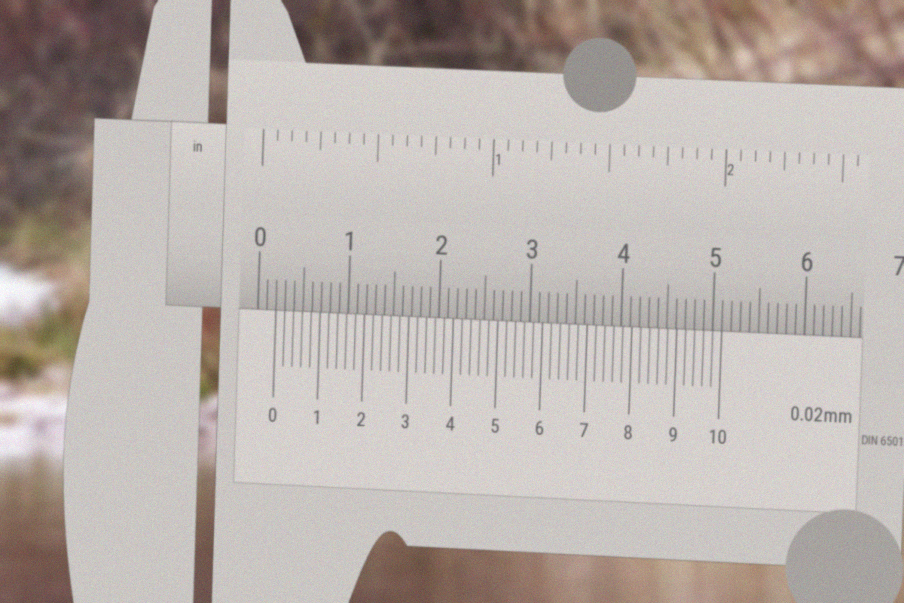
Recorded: 2.0 (mm)
